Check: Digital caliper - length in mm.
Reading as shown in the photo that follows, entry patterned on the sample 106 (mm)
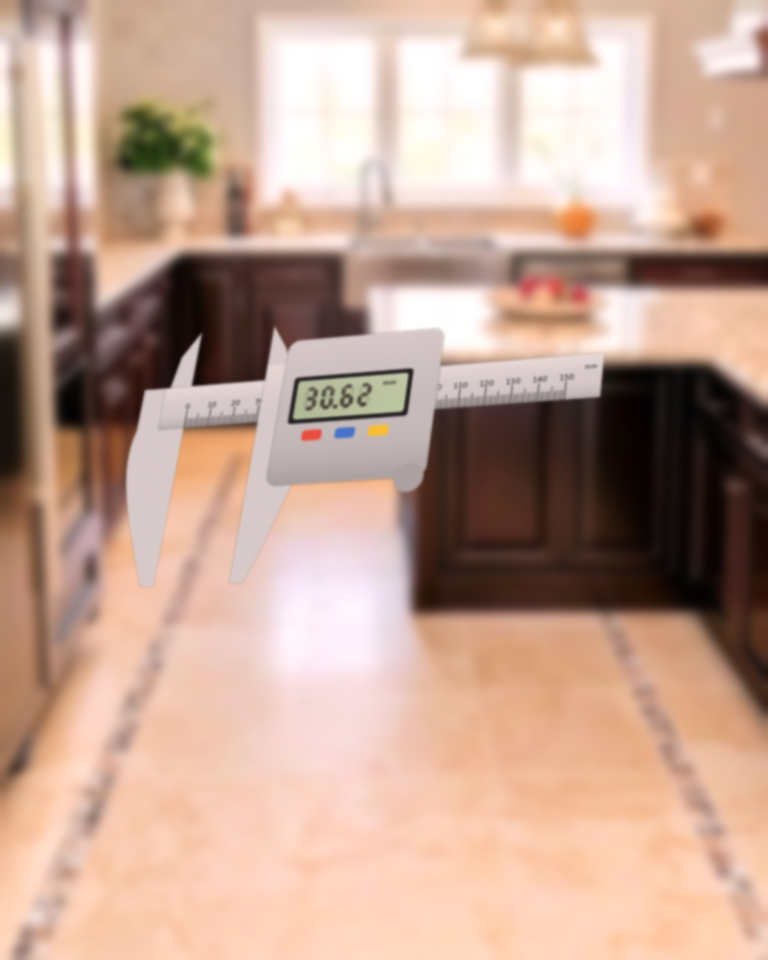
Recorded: 30.62 (mm)
